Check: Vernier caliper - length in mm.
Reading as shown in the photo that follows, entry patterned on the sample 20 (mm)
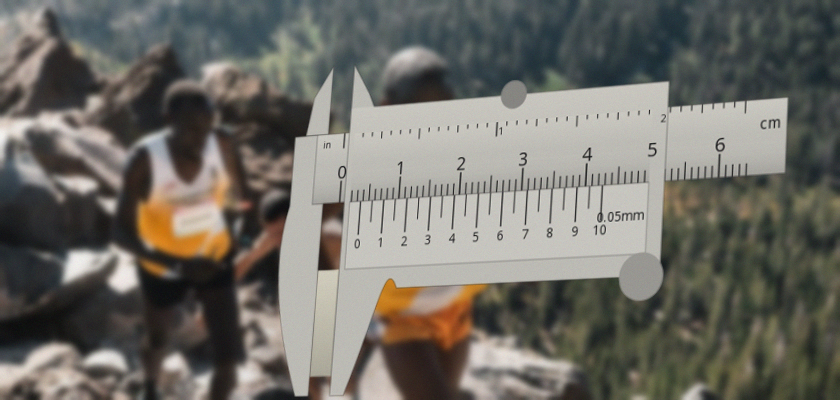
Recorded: 3.6 (mm)
